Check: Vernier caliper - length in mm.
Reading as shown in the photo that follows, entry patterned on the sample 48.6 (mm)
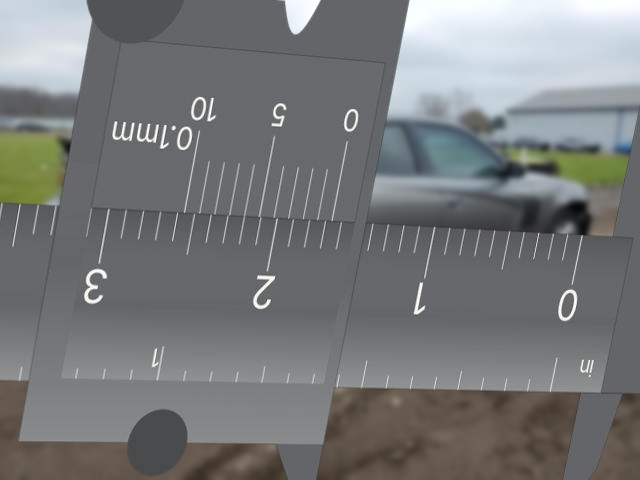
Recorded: 16.6 (mm)
